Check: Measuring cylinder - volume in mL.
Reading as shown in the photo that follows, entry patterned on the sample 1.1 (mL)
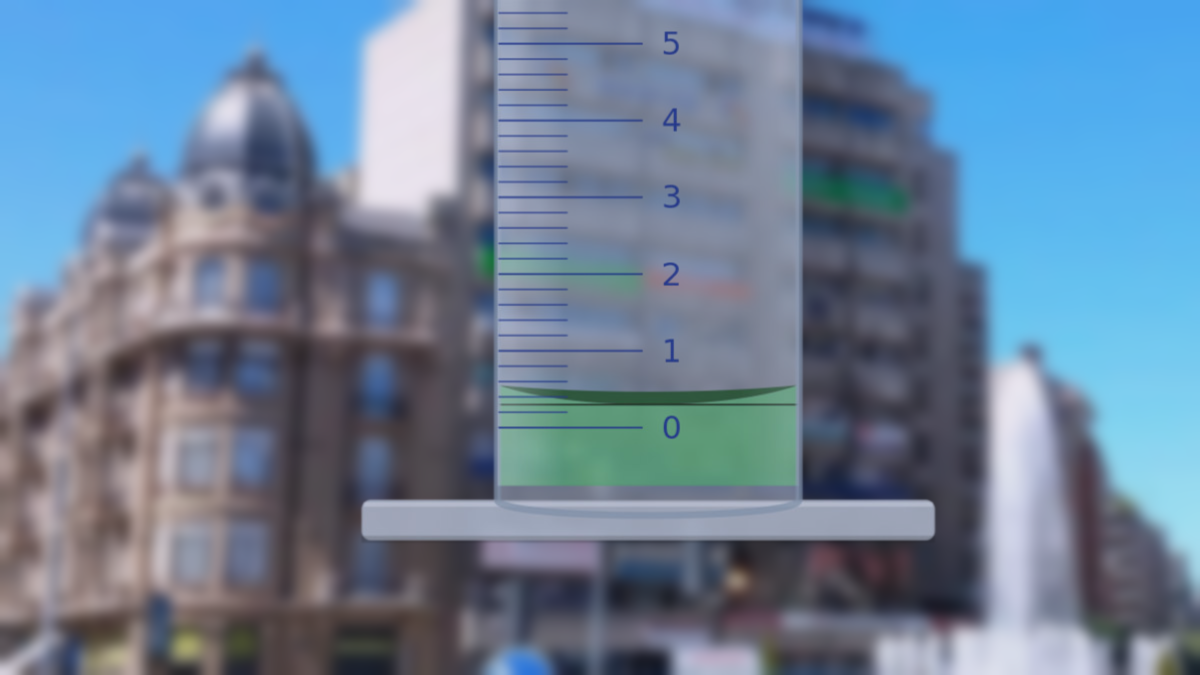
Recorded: 0.3 (mL)
